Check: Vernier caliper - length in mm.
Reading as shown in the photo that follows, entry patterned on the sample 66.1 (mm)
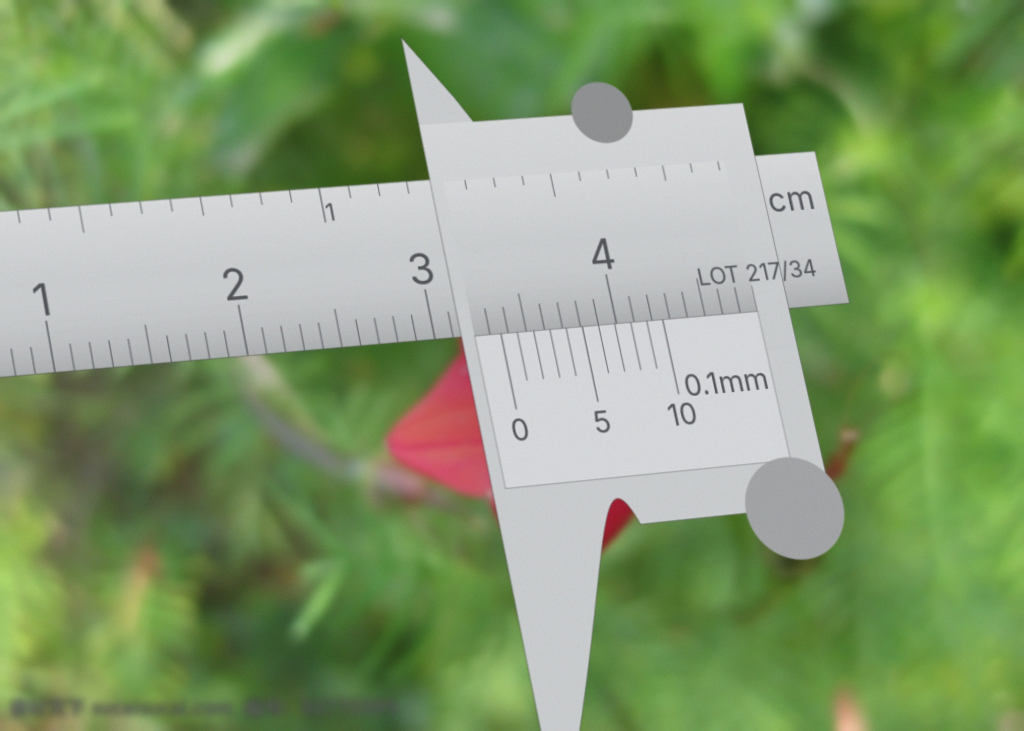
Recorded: 33.6 (mm)
